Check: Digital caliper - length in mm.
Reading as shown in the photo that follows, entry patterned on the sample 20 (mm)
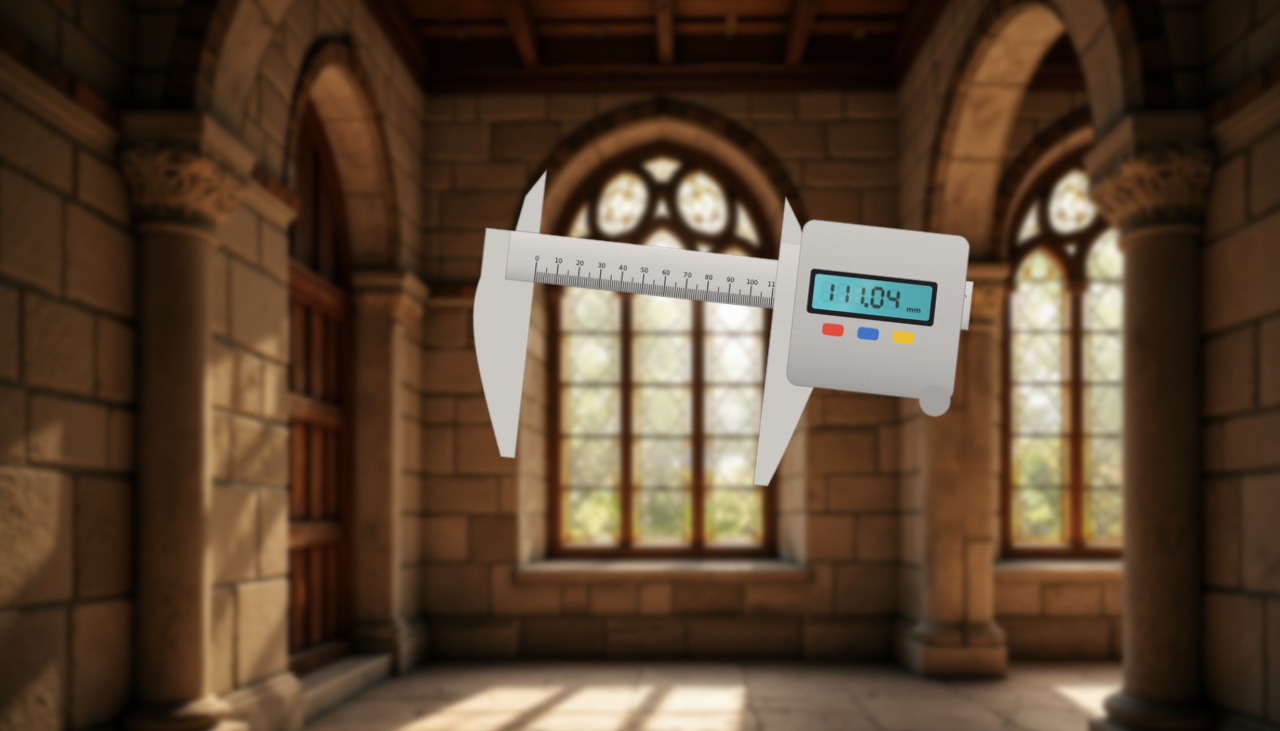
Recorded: 111.04 (mm)
